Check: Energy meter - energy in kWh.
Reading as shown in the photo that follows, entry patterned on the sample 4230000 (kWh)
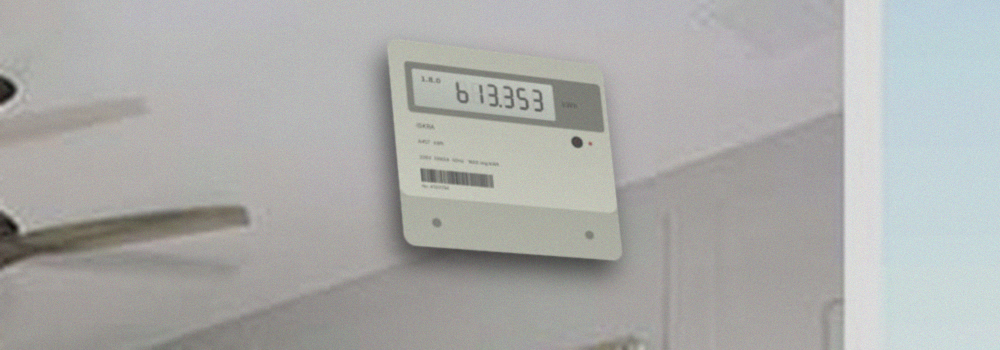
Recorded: 613.353 (kWh)
